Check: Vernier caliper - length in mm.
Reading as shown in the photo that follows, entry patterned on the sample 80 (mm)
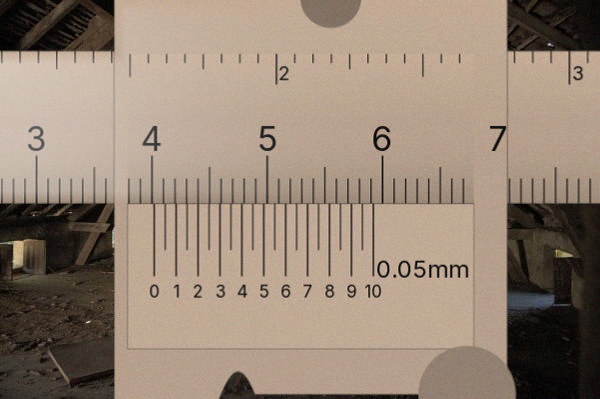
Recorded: 40.2 (mm)
